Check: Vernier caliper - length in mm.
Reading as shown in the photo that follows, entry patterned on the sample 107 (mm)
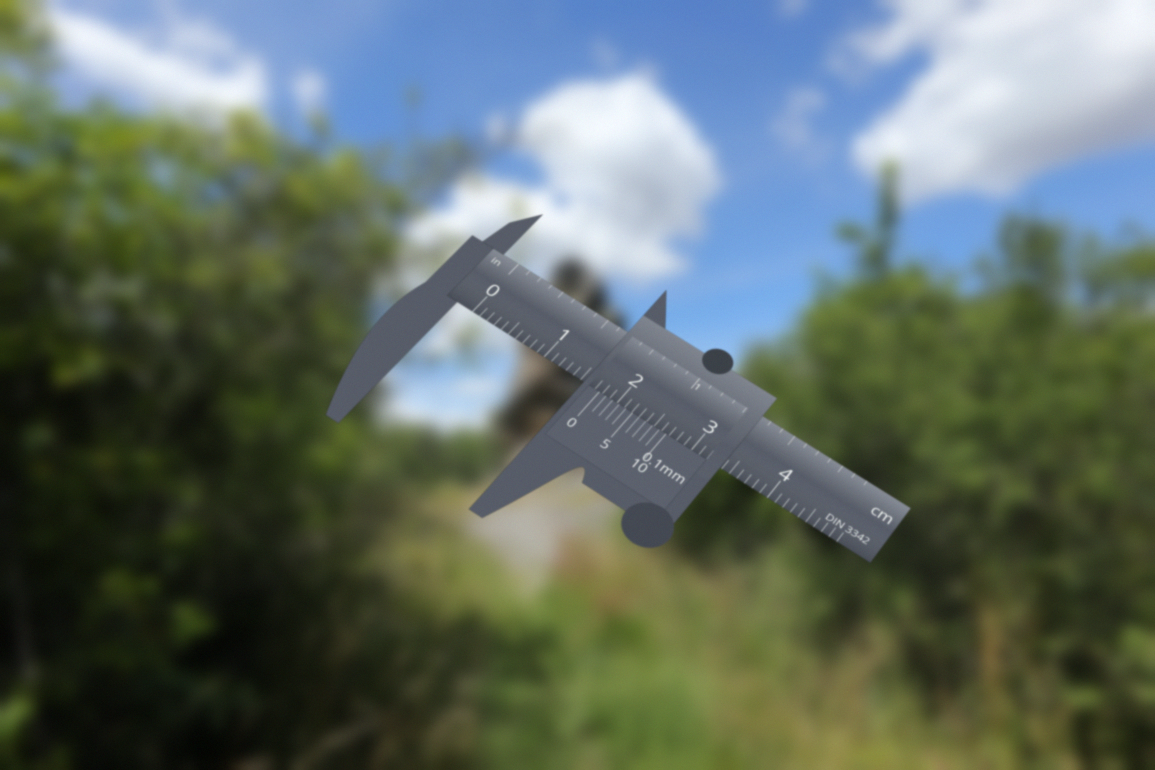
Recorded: 17.6 (mm)
